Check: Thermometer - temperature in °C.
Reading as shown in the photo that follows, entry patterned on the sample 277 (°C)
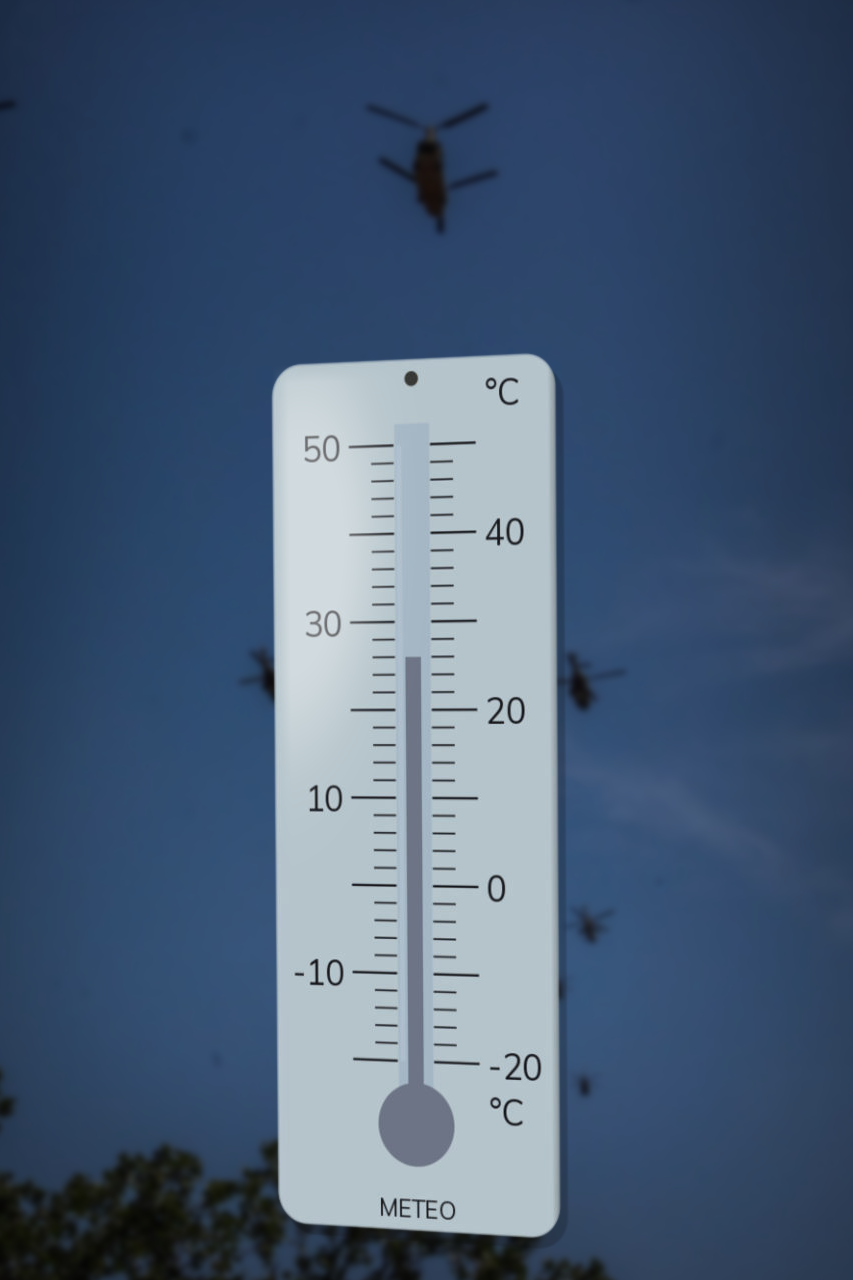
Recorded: 26 (°C)
